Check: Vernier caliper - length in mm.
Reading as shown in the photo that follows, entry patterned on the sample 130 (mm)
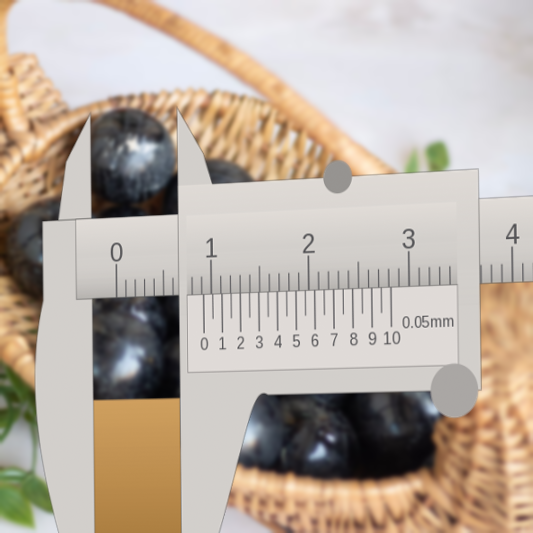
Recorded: 9.2 (mm)
